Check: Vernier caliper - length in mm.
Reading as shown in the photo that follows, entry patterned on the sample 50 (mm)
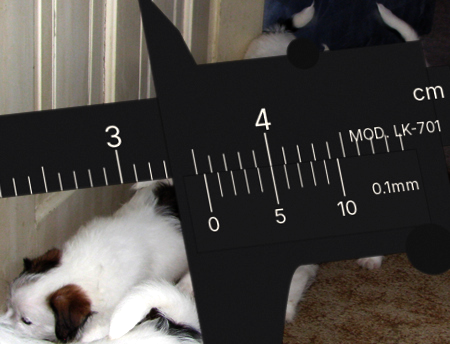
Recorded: 35.5 (mm)
